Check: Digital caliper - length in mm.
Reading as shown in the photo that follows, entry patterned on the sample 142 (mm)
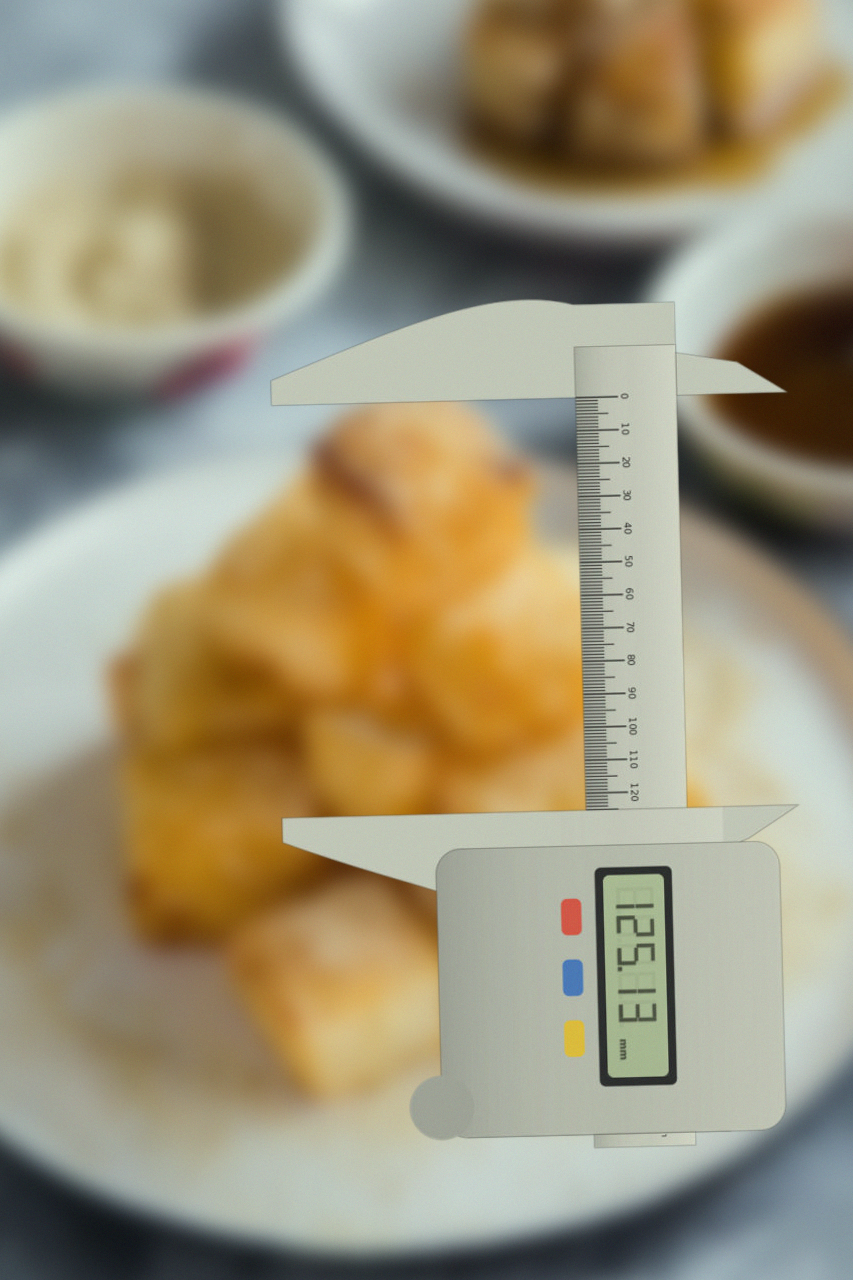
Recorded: 125.13 (mm)
